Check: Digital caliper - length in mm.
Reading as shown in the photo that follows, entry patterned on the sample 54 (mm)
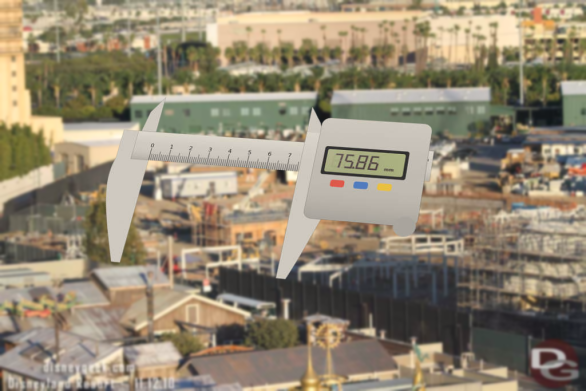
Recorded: 75.86 (mm)
